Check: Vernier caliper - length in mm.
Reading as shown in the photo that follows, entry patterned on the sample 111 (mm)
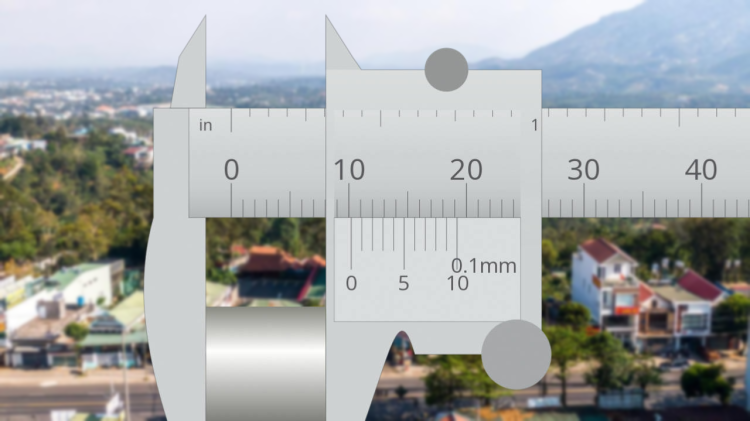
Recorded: 10.2 (mm)
